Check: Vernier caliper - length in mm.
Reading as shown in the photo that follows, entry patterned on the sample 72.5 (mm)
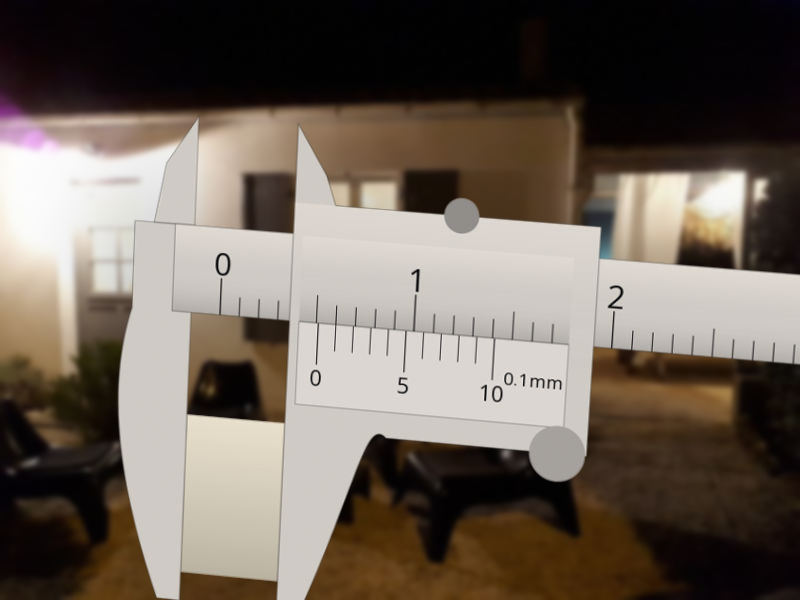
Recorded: 5.1 (mm)
